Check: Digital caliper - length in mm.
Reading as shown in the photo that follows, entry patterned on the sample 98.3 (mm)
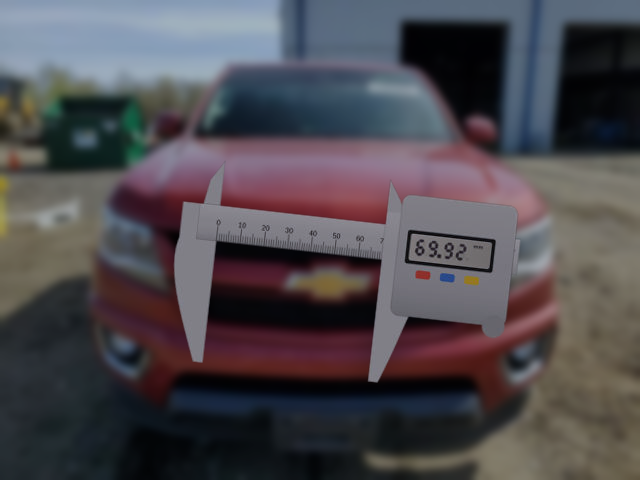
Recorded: 69.92 (mm)
